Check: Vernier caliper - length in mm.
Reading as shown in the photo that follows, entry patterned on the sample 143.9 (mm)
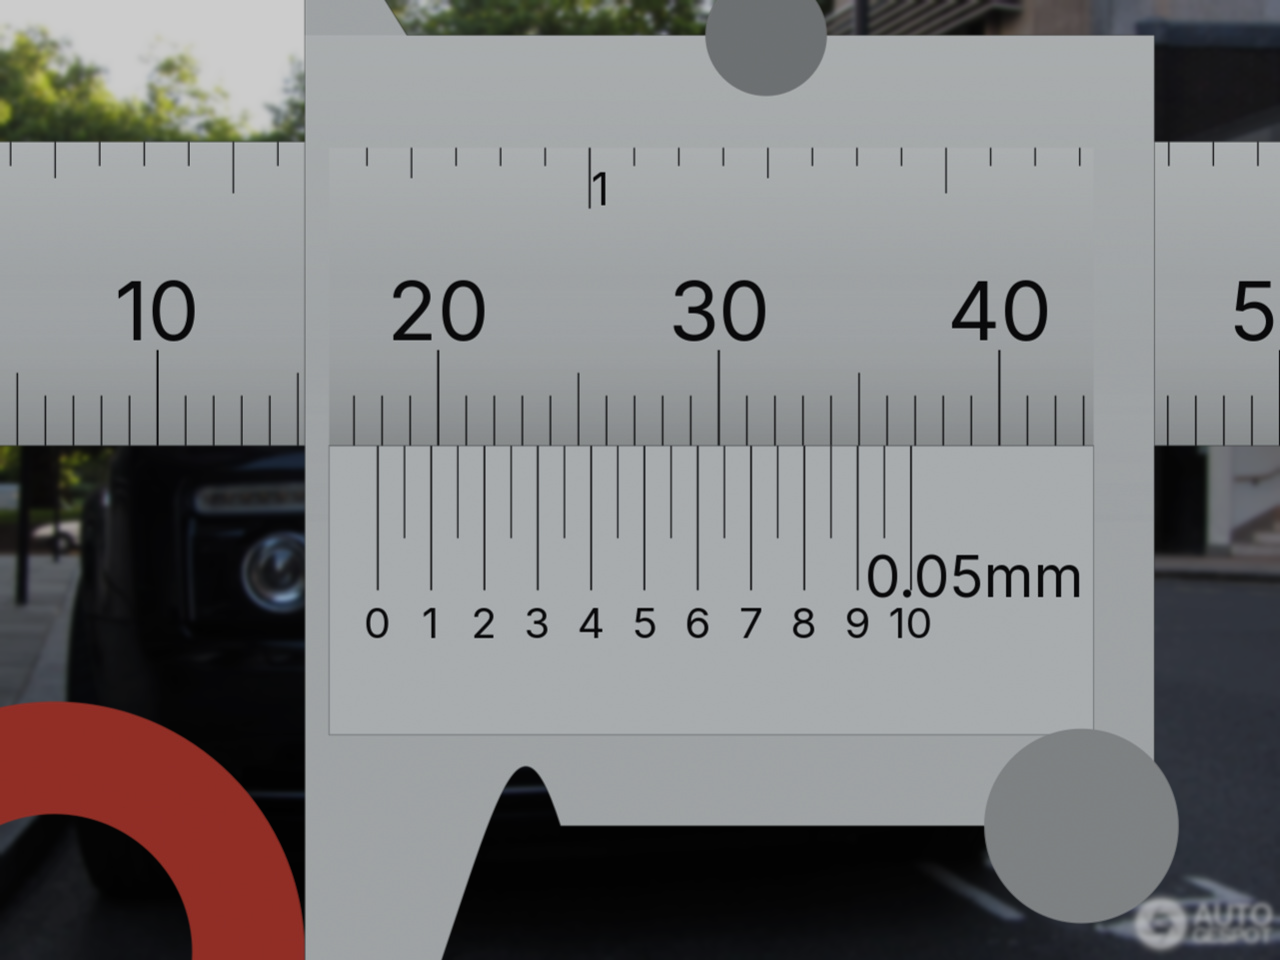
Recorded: 17.85 (mm)
